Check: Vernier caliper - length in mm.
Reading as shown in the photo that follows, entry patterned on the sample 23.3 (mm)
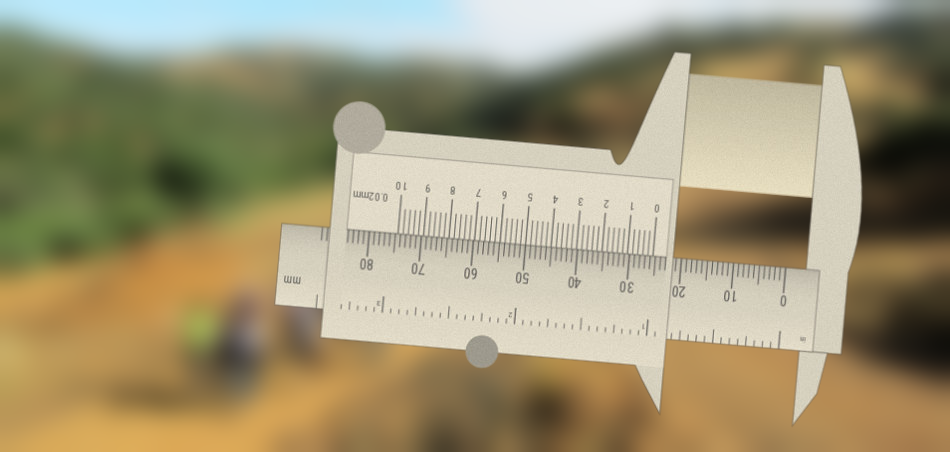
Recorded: 25.5 (mm)
